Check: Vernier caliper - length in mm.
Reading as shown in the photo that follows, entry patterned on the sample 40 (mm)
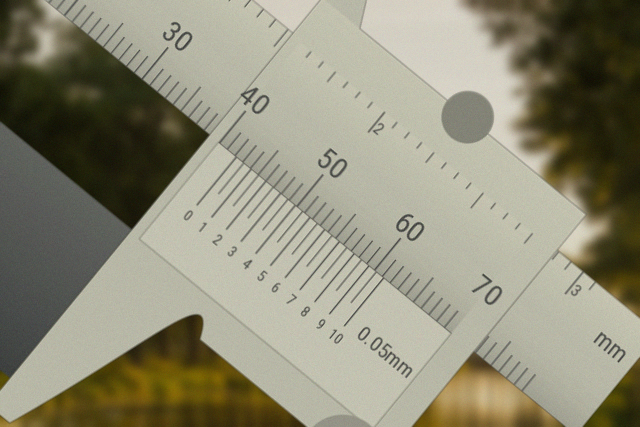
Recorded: 42.2 (mm)
